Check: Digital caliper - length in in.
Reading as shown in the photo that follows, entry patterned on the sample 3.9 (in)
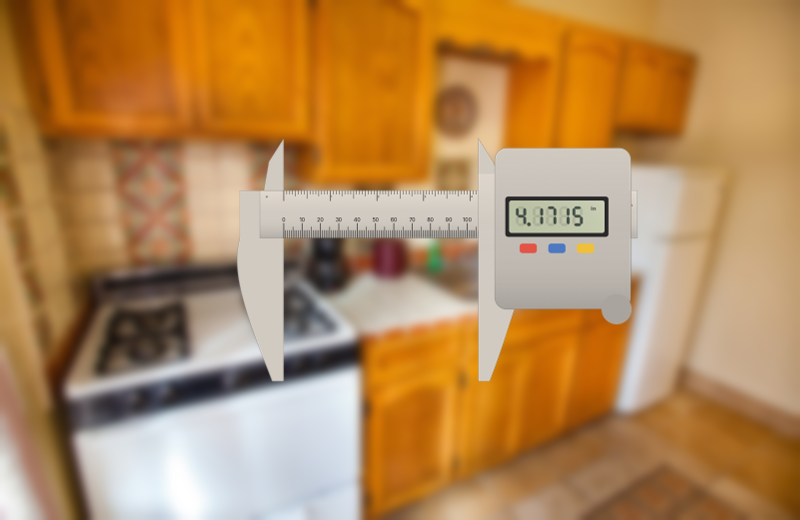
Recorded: 4.1715 (in)
